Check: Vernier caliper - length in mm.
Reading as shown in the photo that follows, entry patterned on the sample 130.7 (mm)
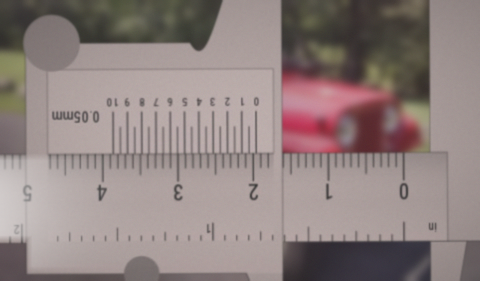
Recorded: 19.6 (mm)
